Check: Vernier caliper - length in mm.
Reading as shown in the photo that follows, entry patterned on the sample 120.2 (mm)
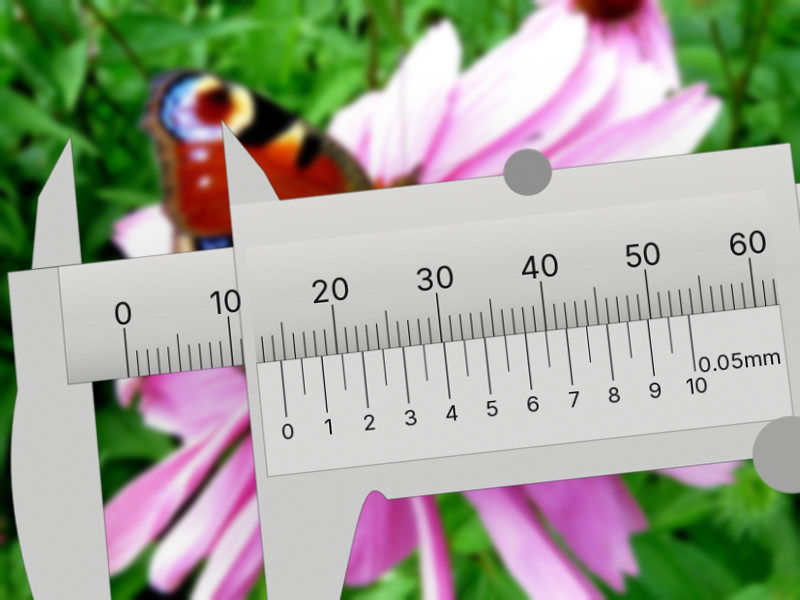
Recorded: 14.6 (mm)
